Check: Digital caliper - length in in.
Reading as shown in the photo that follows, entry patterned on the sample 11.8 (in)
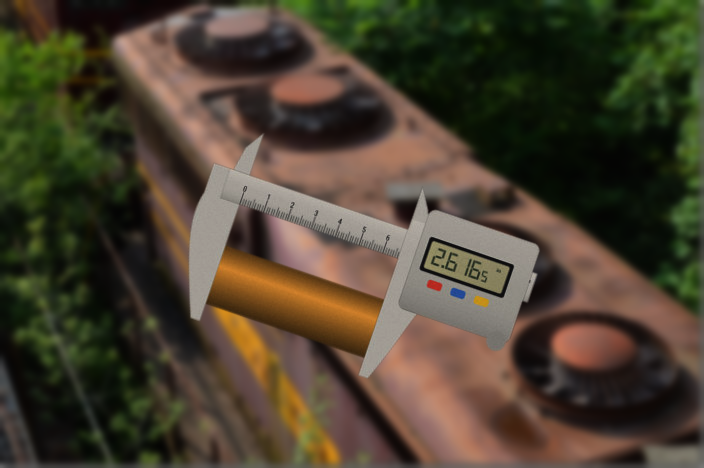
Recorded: 2.6165 (in)
